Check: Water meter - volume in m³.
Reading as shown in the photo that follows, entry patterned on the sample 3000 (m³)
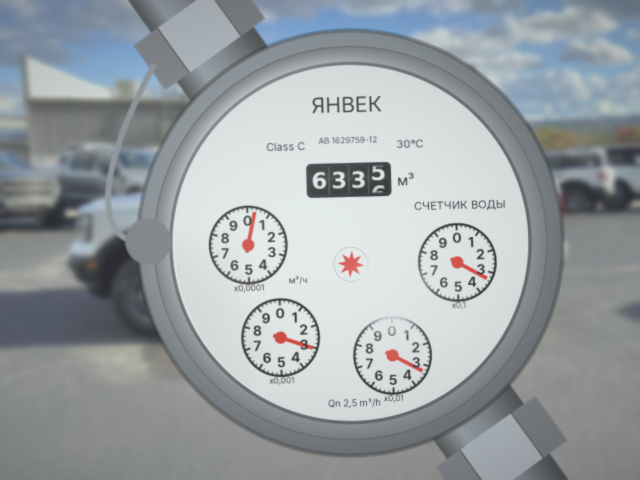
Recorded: 6335.3330 (m³)
